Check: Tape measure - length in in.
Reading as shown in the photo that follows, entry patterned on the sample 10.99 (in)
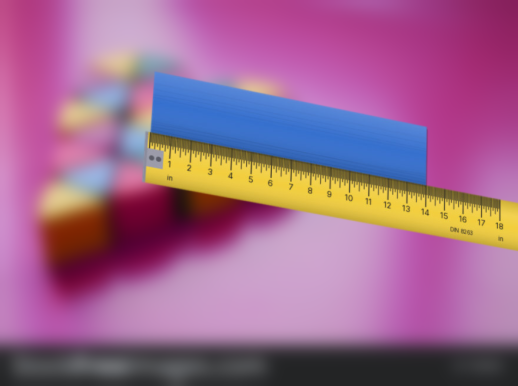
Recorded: 14 (in)
